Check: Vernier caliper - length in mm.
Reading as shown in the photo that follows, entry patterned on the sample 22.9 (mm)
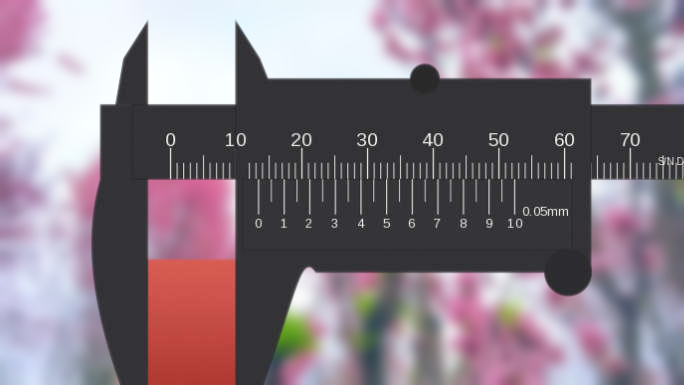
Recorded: 13.4 (mm)
